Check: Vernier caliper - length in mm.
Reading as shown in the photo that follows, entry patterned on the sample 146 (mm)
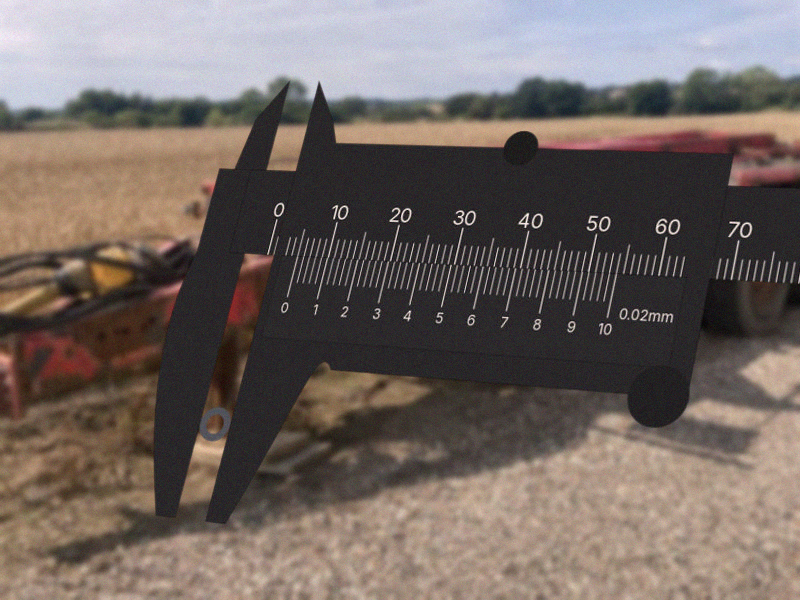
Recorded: 5.0 (mm)
